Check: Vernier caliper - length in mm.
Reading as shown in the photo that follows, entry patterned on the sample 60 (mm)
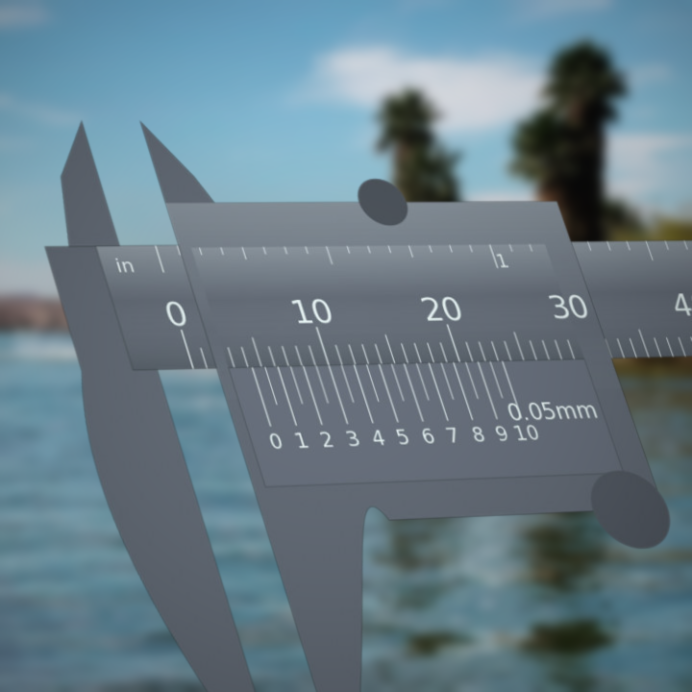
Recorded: 4.3 (mm)
